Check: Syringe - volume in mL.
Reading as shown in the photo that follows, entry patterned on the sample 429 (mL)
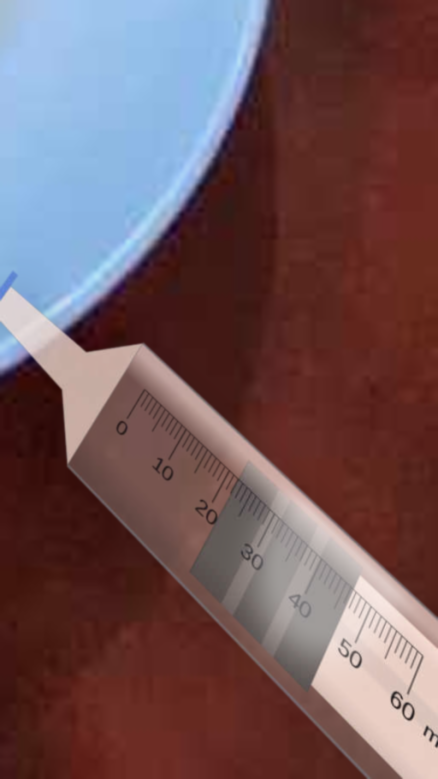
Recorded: 22 (mL)
